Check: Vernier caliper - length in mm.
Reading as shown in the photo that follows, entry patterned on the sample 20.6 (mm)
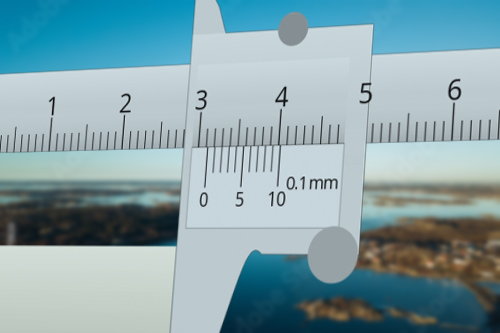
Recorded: 31.2 (mm)
